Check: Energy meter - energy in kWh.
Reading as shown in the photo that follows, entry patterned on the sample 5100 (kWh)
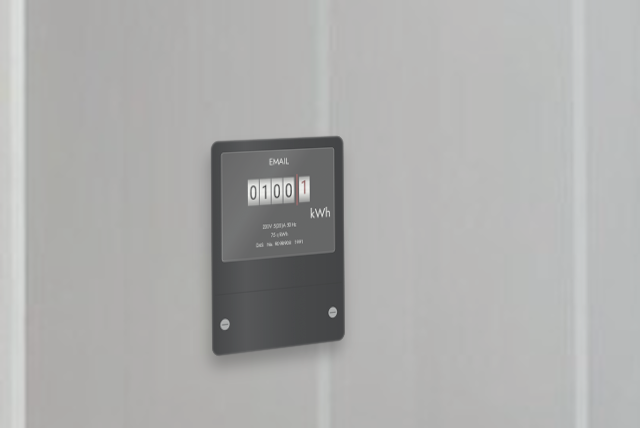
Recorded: 100.1 (kWh)
